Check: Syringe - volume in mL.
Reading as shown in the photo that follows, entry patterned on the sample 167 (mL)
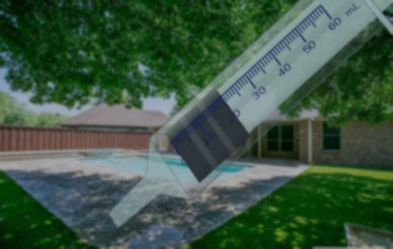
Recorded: 0 (mL)
